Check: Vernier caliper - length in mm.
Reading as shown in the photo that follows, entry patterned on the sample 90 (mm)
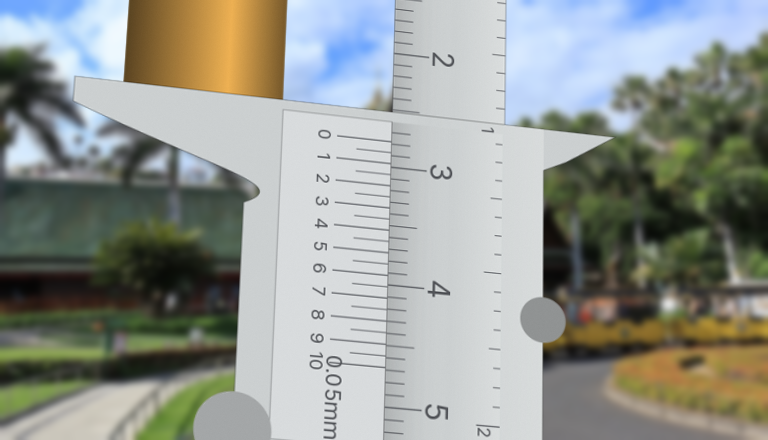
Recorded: 27.8 (mm)
